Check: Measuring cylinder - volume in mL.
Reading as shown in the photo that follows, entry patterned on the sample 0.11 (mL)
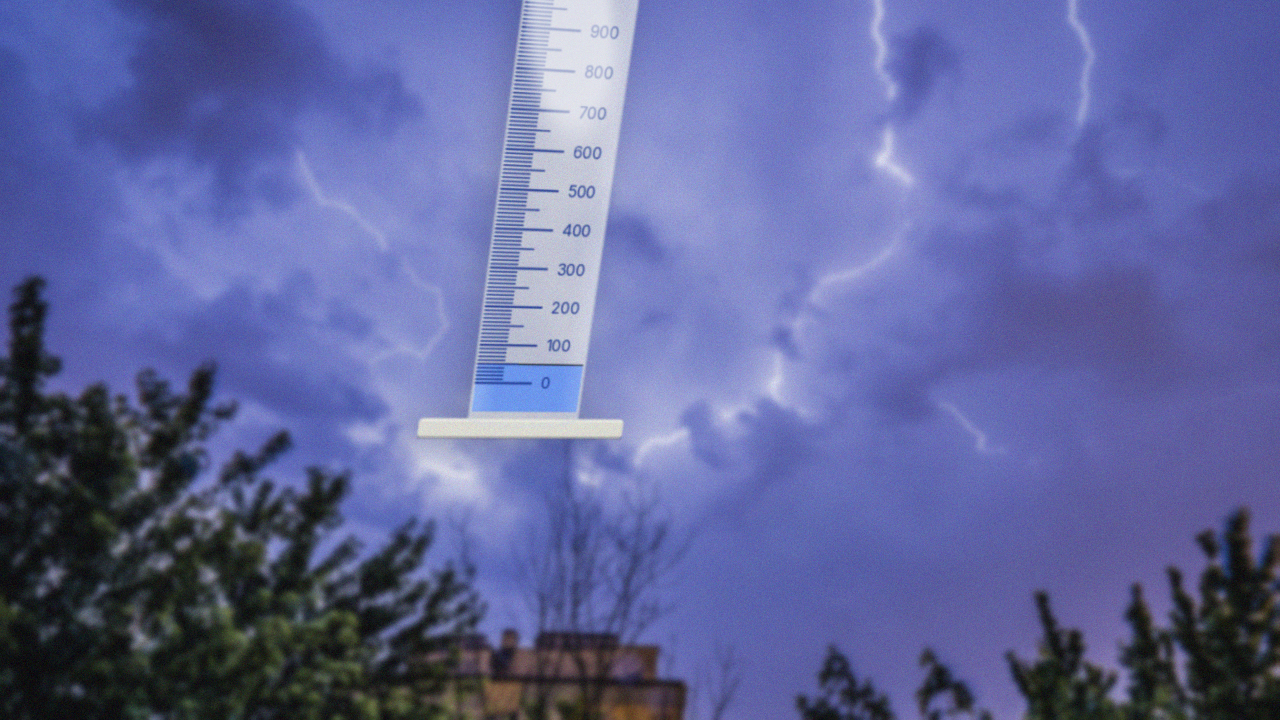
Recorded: 50 (mL)
